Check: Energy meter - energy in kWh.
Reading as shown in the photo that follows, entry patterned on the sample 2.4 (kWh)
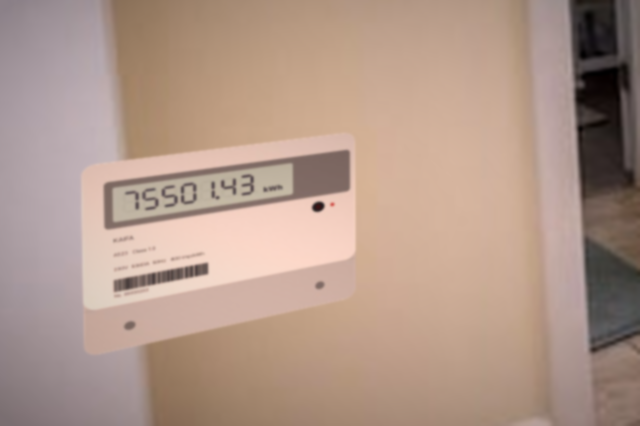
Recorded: 75501.43 (kWh)
